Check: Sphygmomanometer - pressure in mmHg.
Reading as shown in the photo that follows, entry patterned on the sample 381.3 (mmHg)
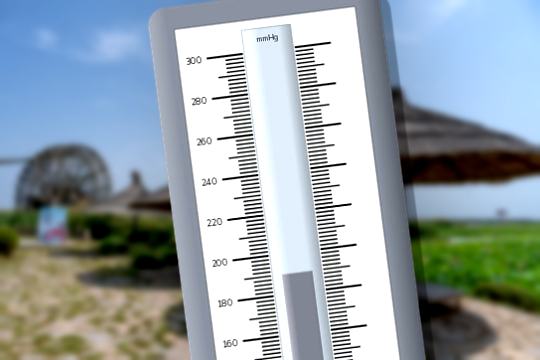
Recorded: 190 (mmHg)
